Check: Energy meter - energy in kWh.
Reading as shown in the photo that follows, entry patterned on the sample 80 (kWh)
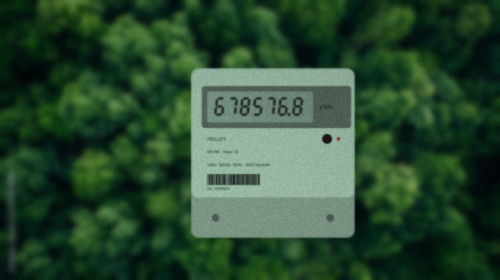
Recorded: 678576.8 (kWh)
